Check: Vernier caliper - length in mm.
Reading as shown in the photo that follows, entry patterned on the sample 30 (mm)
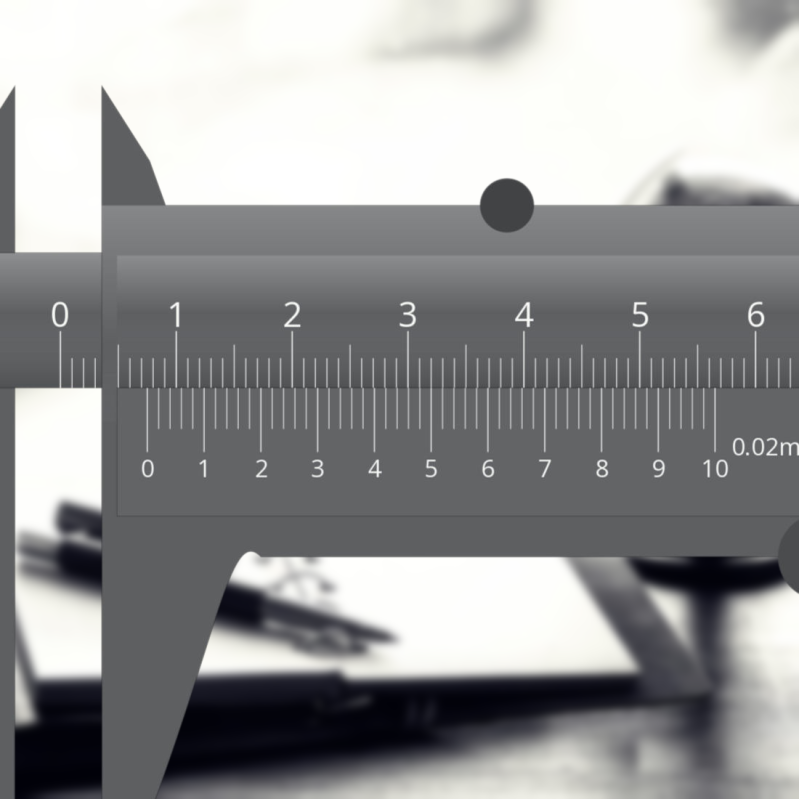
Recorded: 7.5 (mm)
